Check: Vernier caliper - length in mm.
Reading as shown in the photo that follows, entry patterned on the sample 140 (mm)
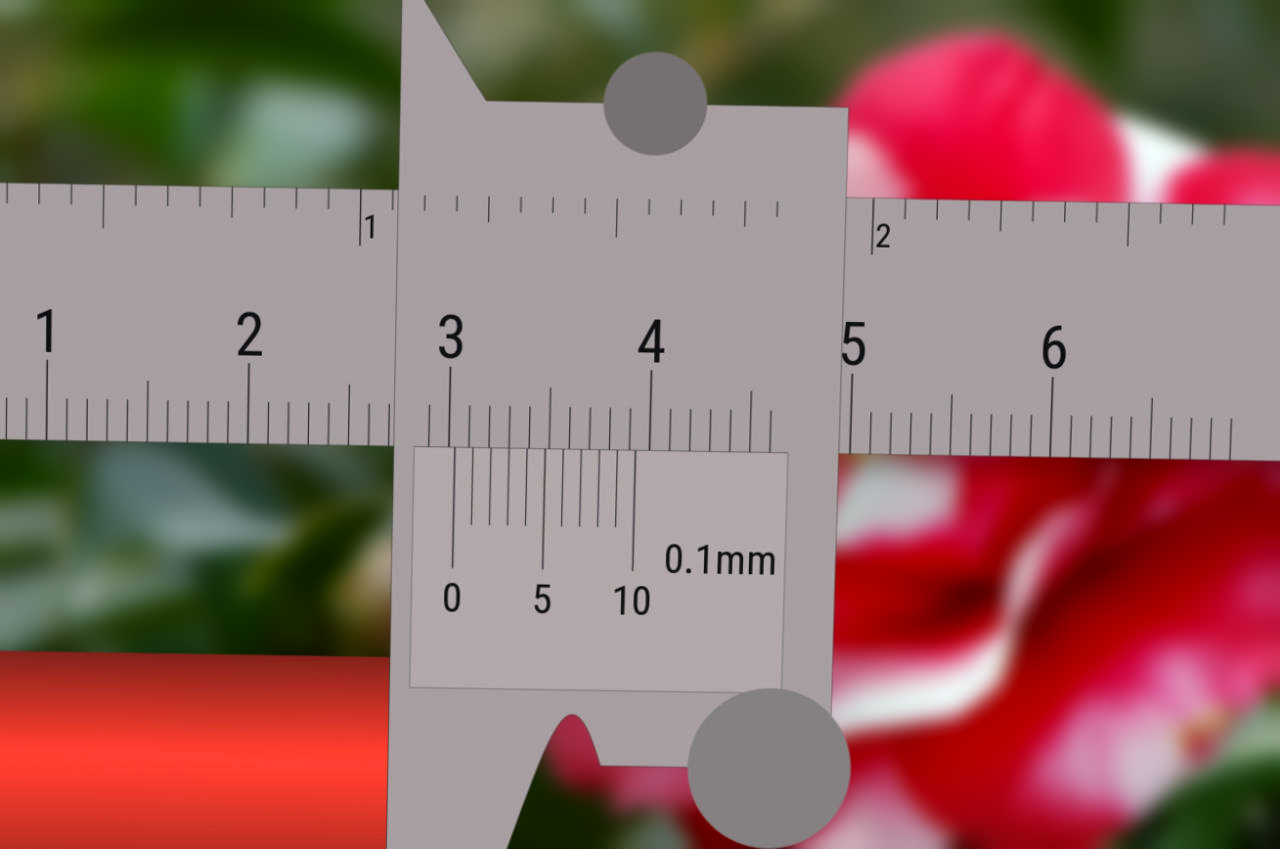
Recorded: 30.3 (mm)
